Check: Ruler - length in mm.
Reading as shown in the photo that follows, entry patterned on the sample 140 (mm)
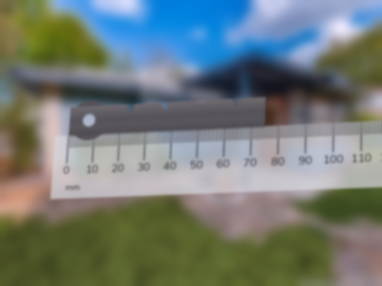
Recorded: 75 (mm)
